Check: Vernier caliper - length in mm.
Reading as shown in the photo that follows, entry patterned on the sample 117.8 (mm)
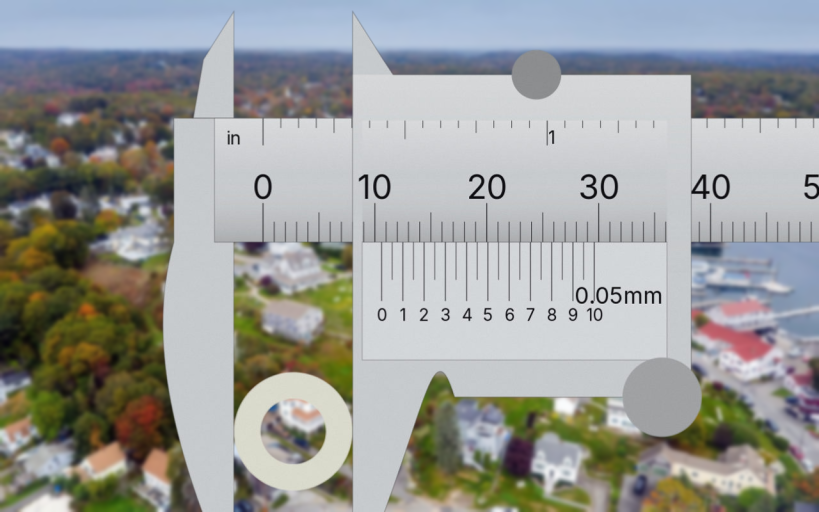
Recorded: 10.6 (mm)
